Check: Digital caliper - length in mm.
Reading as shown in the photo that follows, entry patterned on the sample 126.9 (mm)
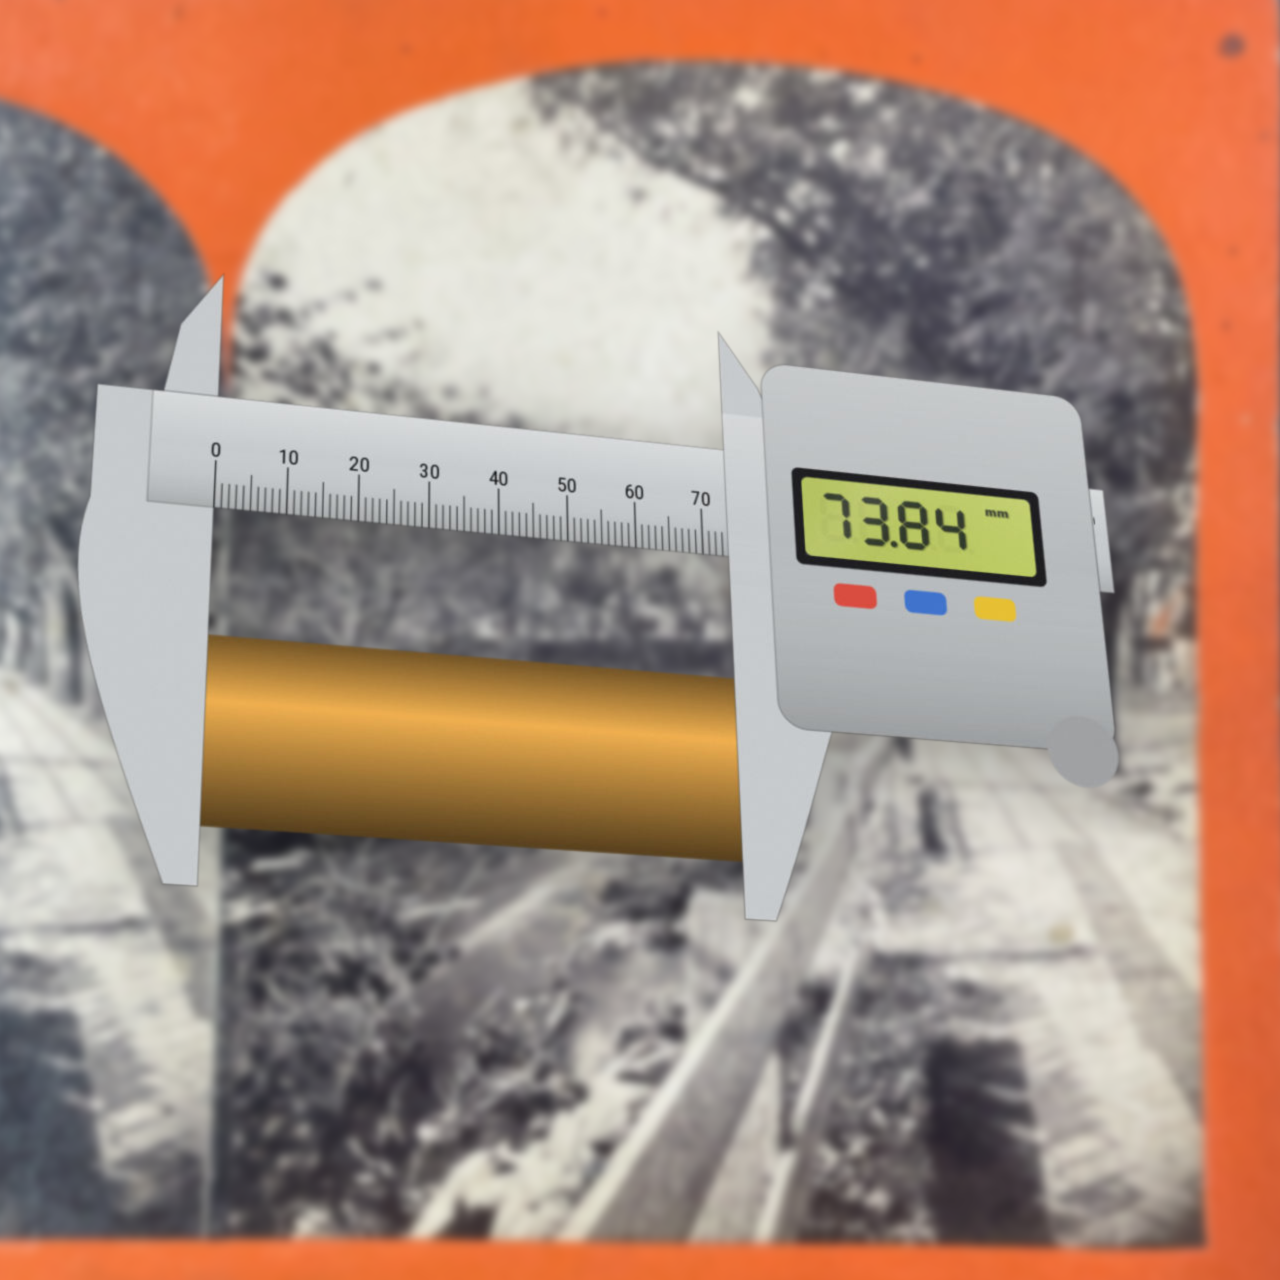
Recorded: 73.84 (mm)
